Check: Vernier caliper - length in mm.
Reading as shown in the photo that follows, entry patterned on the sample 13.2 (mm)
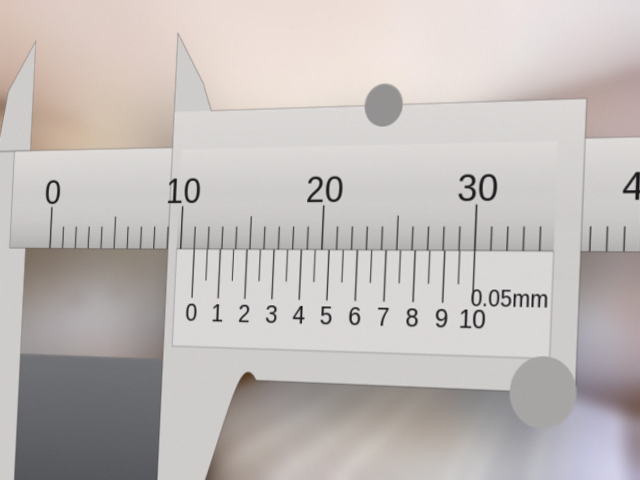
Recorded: 11.0 (mm)
